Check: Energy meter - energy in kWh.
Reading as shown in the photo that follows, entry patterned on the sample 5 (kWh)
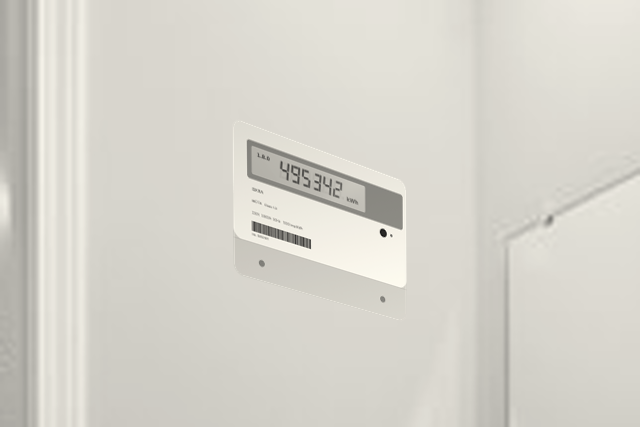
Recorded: 495342 (kWh)
